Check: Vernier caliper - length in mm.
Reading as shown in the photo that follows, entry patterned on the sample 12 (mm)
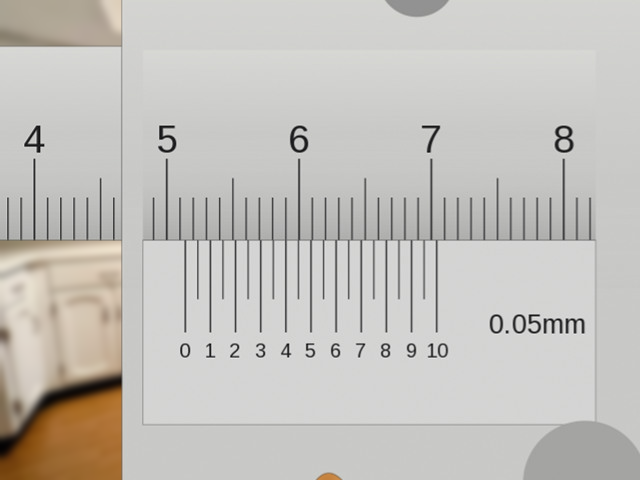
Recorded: 51.4 (mm)
